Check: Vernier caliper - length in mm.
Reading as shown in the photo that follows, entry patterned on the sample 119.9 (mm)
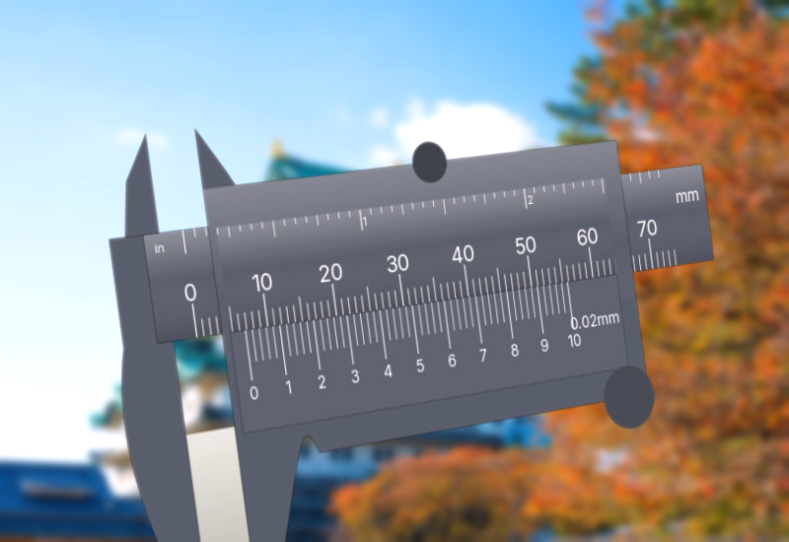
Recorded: 6.8 (mm)
